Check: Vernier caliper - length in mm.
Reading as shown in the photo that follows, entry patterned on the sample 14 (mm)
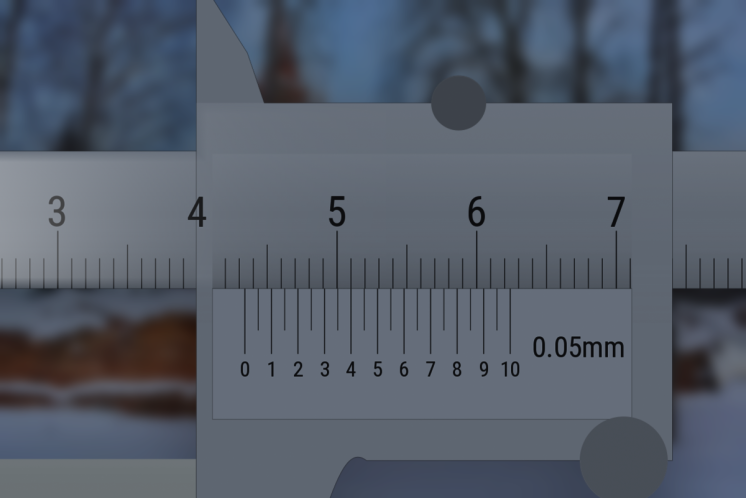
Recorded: 43.4 (mm)
